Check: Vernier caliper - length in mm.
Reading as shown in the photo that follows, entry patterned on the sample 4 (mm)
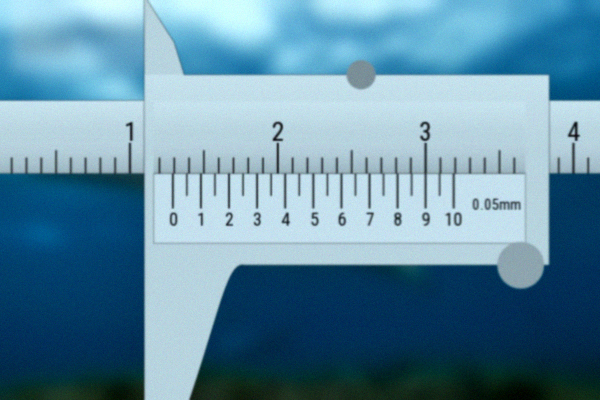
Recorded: 12.9 (mm)
